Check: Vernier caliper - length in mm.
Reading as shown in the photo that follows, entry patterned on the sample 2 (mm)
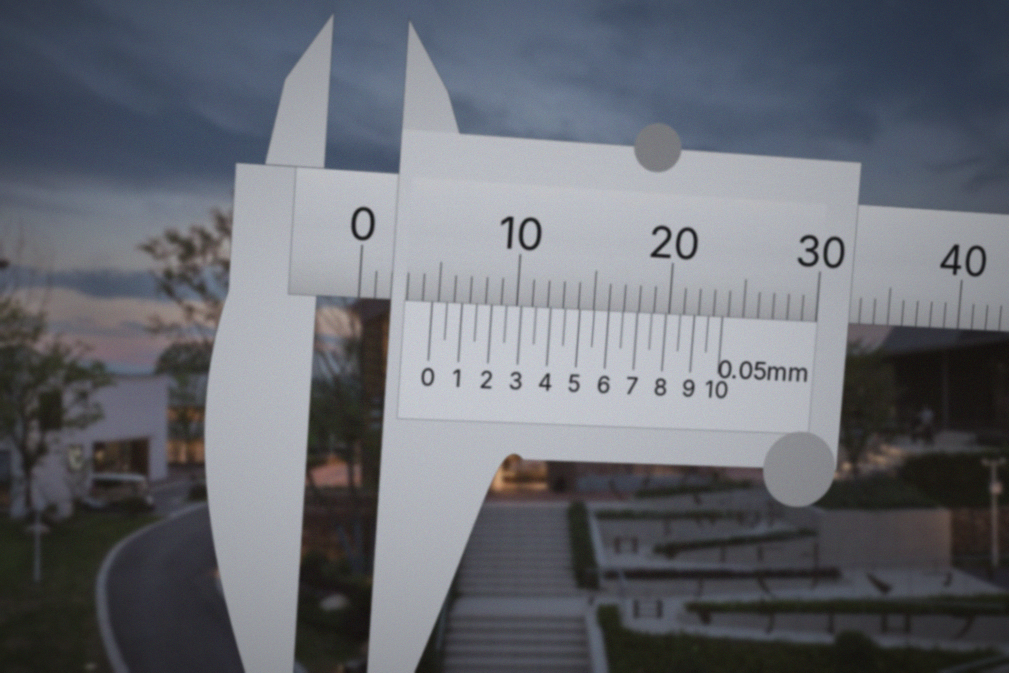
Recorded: 4.6 (mm)
